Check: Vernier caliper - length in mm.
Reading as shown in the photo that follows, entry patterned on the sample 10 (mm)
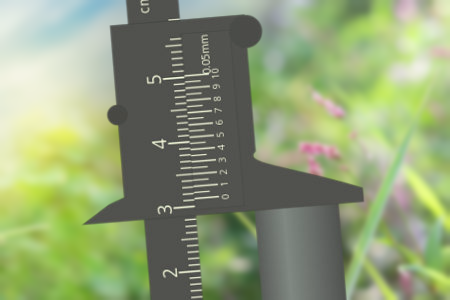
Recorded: 31.2 (mm)
